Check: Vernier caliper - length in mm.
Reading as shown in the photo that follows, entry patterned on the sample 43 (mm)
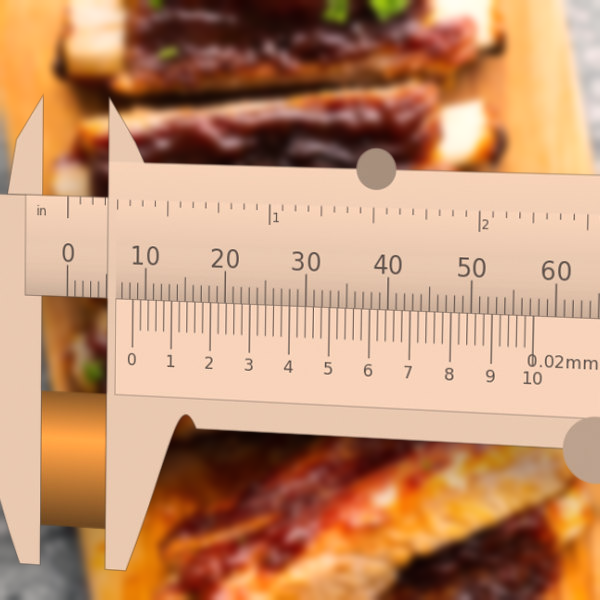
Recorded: 8.4 (mm)
